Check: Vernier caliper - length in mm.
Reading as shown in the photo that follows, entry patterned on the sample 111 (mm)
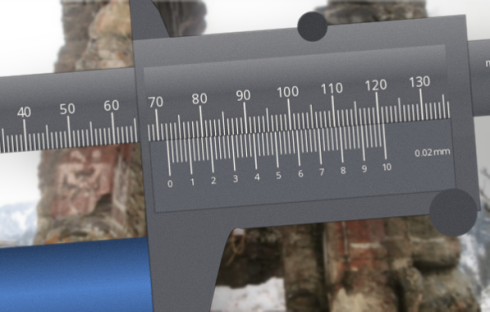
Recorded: 72.0 (mm)
